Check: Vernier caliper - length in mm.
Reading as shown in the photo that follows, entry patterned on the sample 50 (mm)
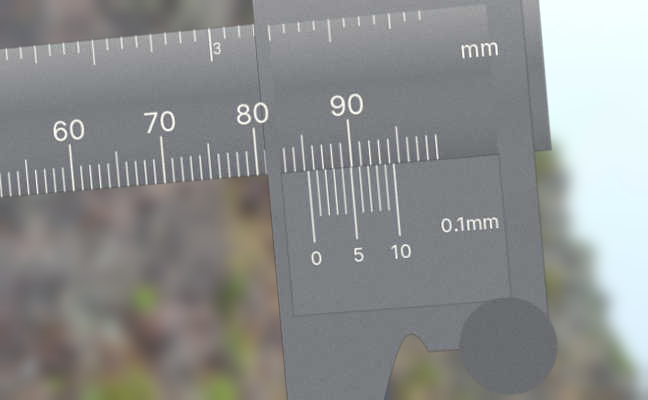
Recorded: 85.4 (mm)
